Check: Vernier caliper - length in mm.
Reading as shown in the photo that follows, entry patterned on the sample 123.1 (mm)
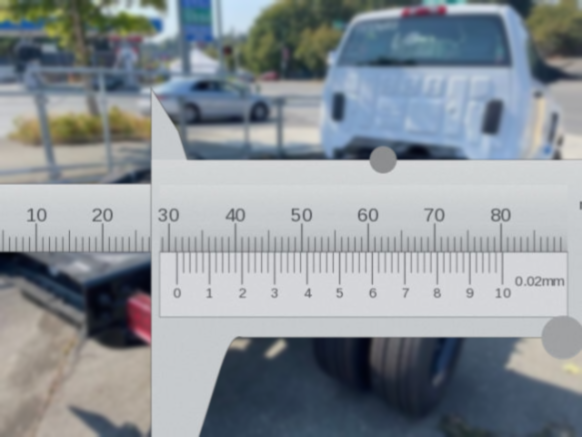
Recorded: 31.2 (mm)
